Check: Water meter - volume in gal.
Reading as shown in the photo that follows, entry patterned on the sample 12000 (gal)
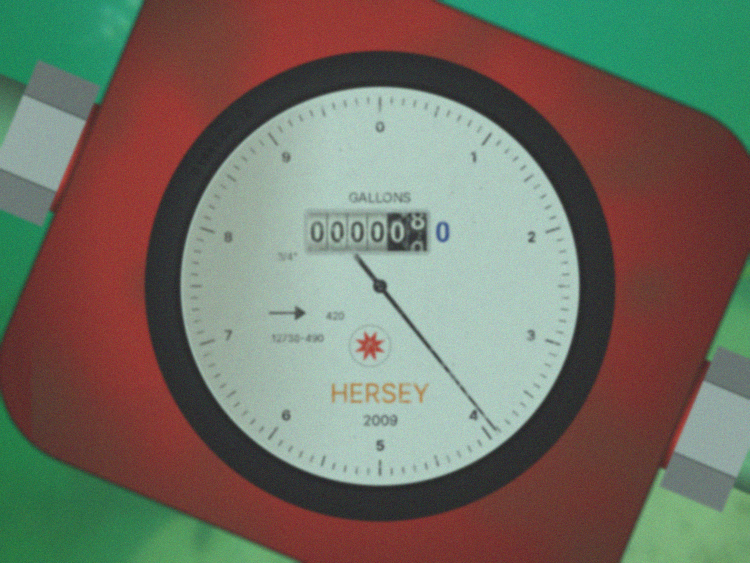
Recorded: 83.9 (gal)
